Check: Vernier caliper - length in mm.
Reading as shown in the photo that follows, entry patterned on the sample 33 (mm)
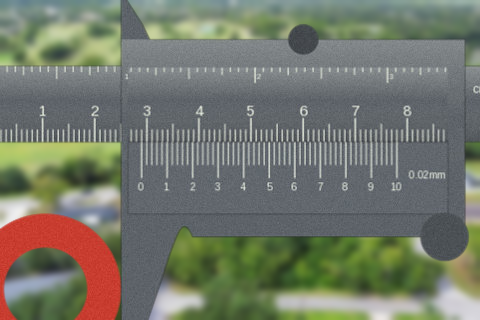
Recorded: 29.0 (mm)
